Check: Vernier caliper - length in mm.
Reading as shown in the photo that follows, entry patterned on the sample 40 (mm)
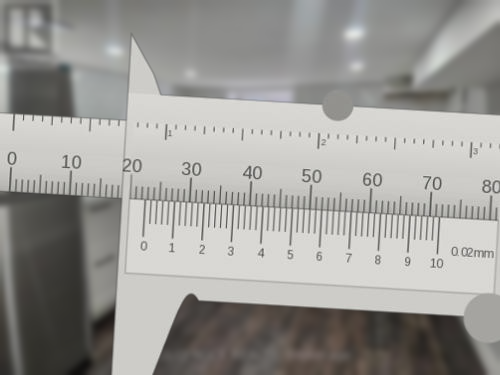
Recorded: 22.6 (mm)
